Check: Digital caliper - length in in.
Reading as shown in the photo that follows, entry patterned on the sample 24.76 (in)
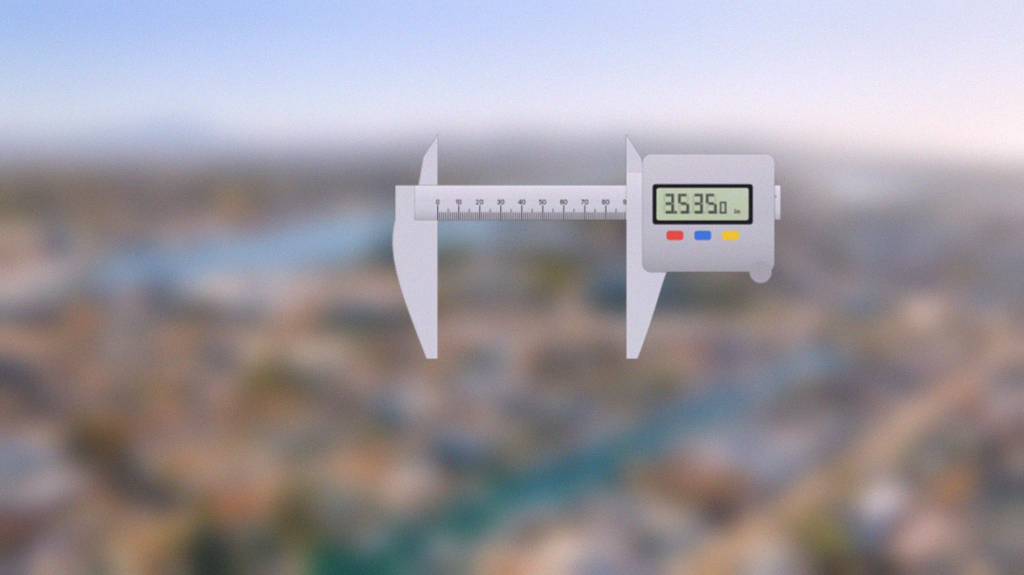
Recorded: 3.5350 (in)
